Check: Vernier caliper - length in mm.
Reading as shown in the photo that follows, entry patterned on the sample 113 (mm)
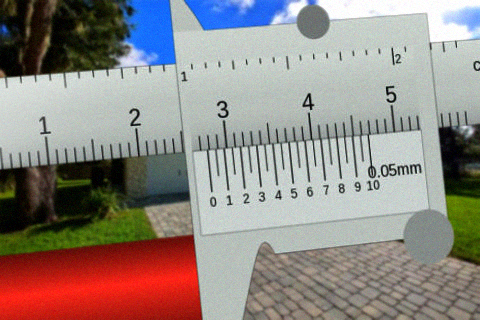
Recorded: 27.8 (mm)
